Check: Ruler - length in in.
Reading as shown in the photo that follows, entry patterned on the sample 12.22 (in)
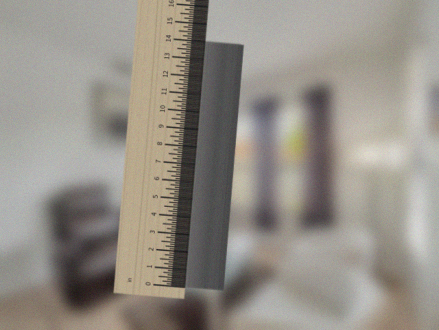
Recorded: 14 (in)
